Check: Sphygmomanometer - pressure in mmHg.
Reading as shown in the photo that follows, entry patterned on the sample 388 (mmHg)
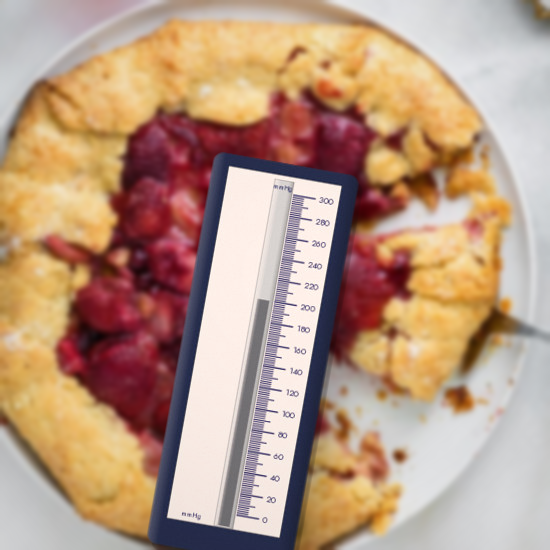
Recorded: 200 (mmHg)
